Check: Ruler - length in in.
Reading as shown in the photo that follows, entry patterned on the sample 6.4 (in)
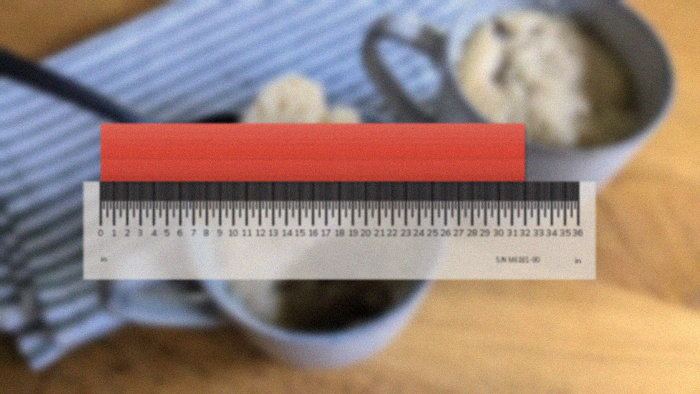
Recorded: 32 (in)
